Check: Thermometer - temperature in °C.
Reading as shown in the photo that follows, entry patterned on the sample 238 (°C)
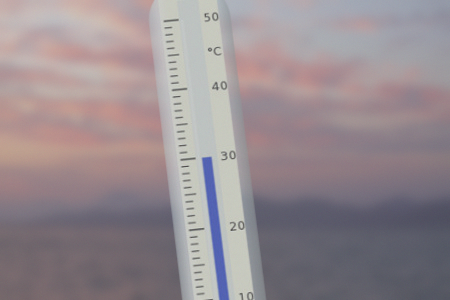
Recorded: 30 (°C)
